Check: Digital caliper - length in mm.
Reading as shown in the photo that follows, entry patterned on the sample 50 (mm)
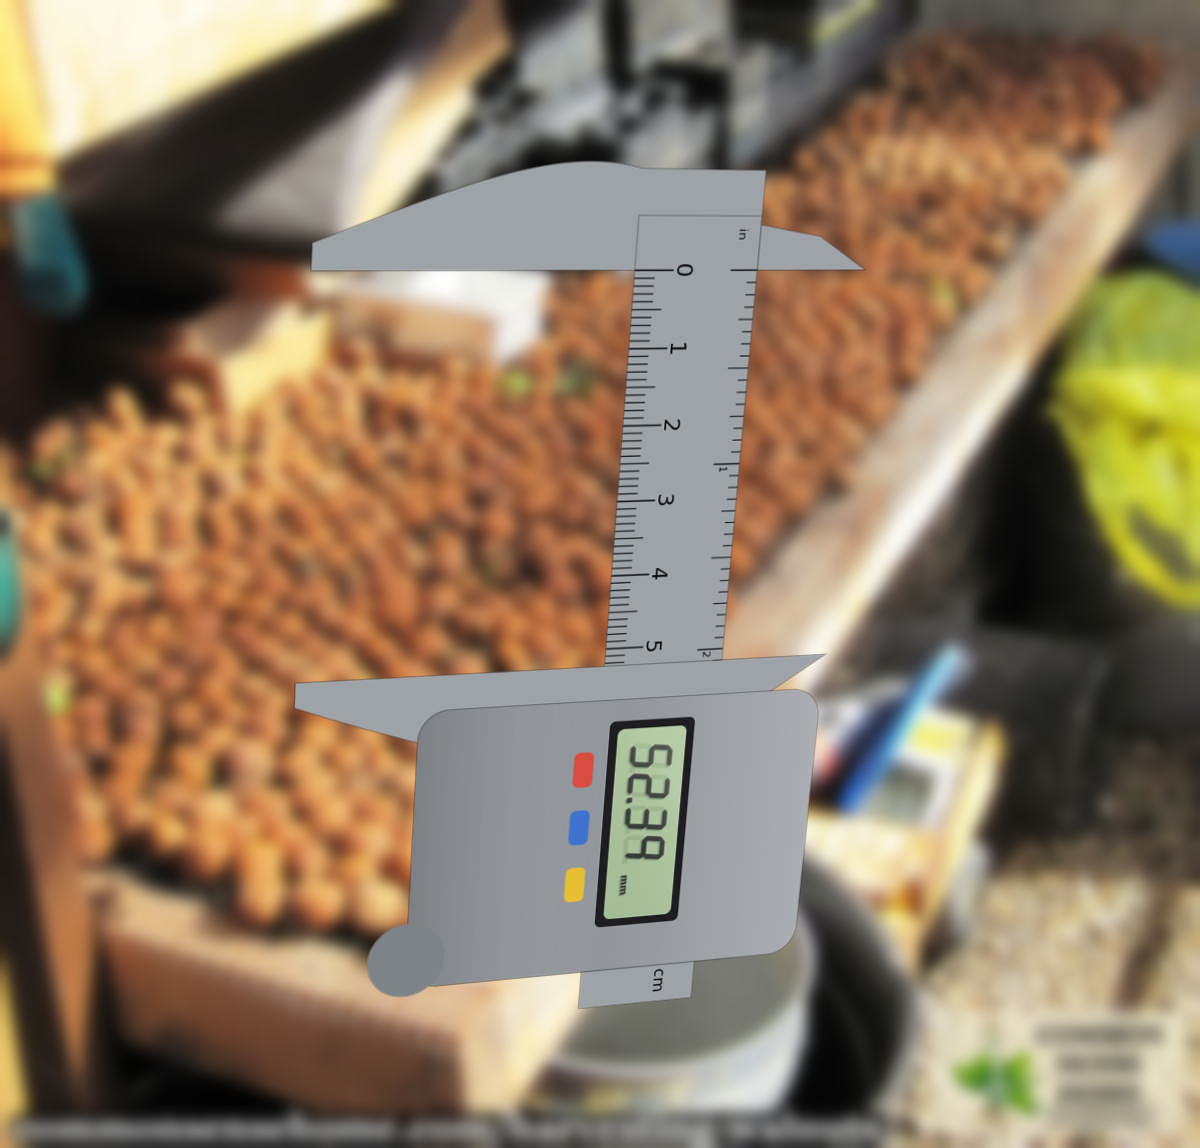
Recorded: 52.39 (mm)
